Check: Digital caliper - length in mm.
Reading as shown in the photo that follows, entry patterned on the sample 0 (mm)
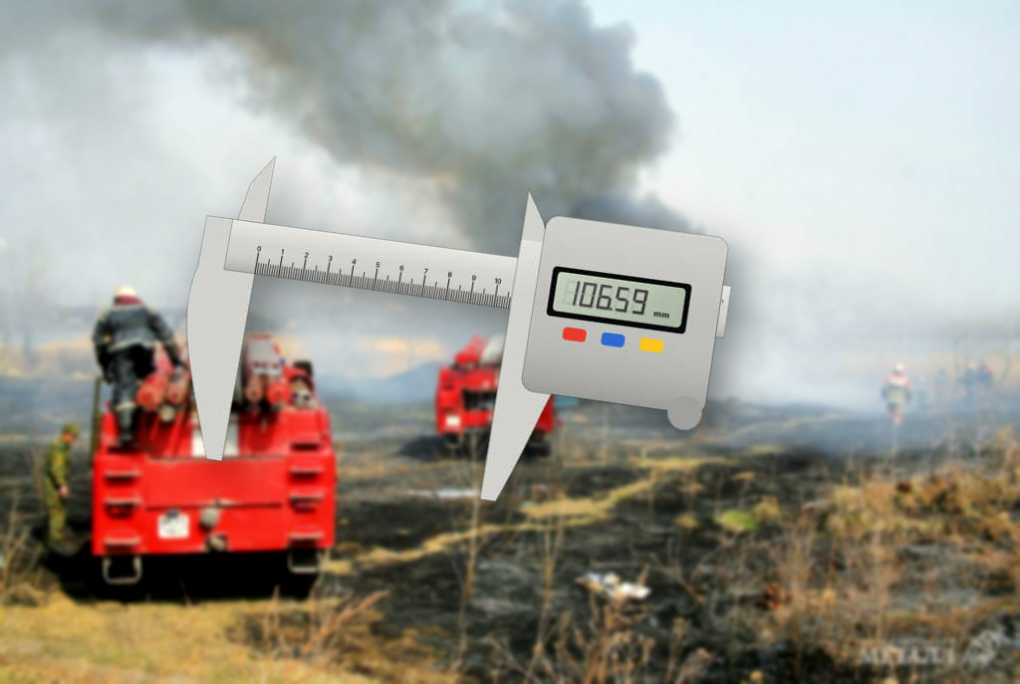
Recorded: 106.59 (mm)
